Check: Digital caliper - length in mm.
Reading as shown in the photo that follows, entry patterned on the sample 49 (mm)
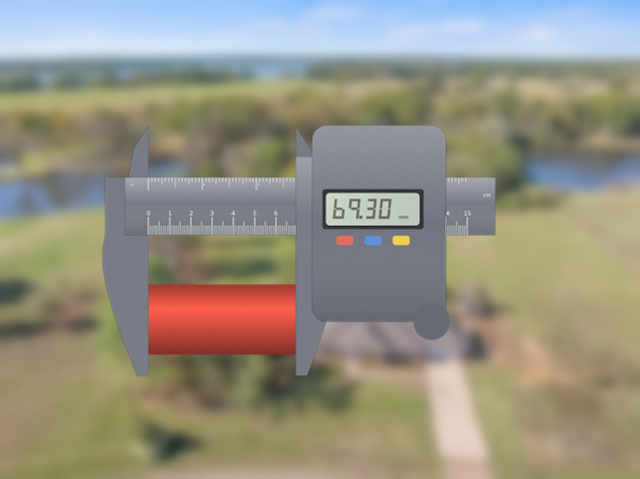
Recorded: 69.30 (mm)
